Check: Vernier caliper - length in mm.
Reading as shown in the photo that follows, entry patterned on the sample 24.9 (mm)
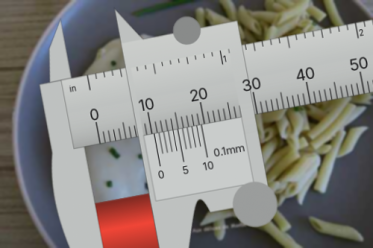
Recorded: 10.4 (mm)
